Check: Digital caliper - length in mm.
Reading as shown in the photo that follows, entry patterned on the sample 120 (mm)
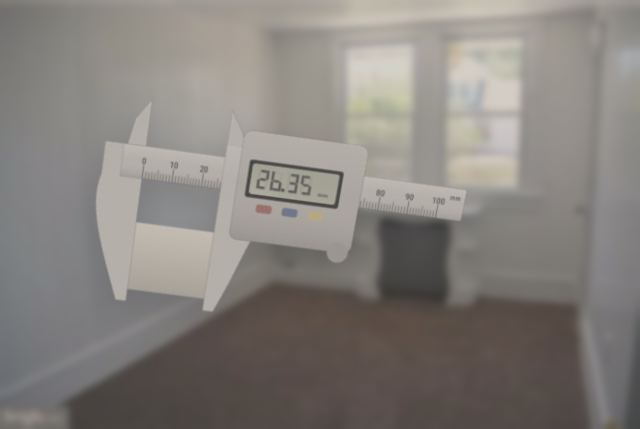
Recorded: 26.35 (mm)
